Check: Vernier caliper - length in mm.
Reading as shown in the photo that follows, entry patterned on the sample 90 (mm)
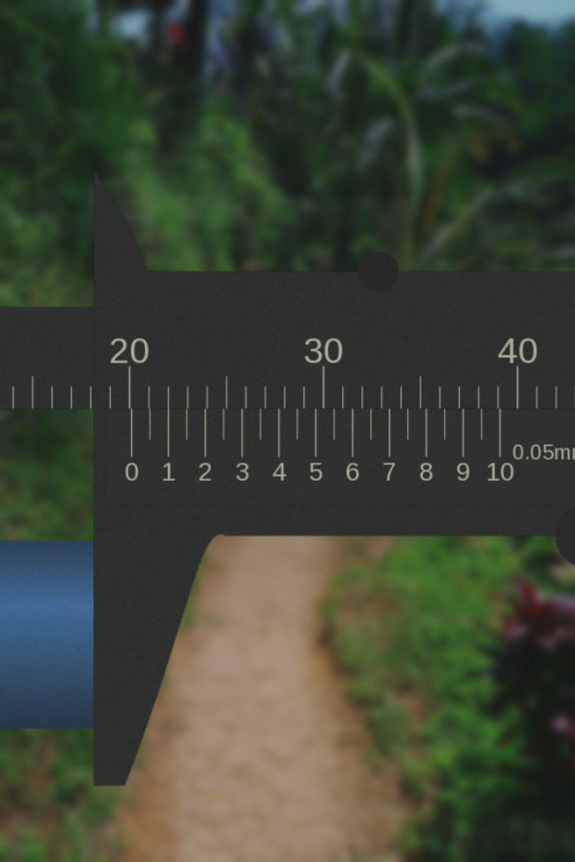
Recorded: 20.1 (mm)
